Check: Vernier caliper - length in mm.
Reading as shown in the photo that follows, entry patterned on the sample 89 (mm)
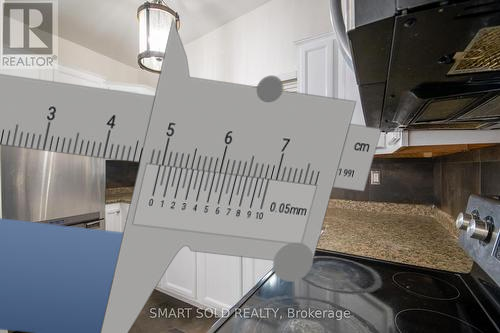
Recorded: 49.6 (mm)
